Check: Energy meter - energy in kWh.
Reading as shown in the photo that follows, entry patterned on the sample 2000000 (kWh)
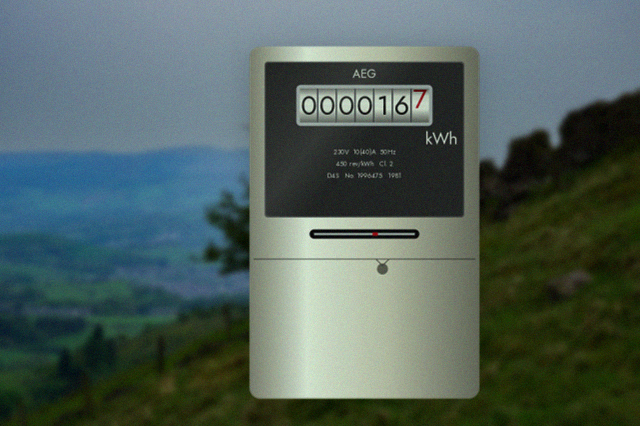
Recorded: 16.7 (kWh)
